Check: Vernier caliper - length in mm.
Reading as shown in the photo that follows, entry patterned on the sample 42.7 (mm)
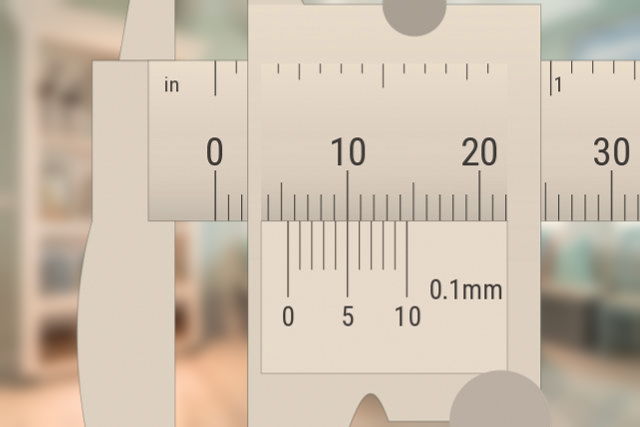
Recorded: 5.5 (mm)
